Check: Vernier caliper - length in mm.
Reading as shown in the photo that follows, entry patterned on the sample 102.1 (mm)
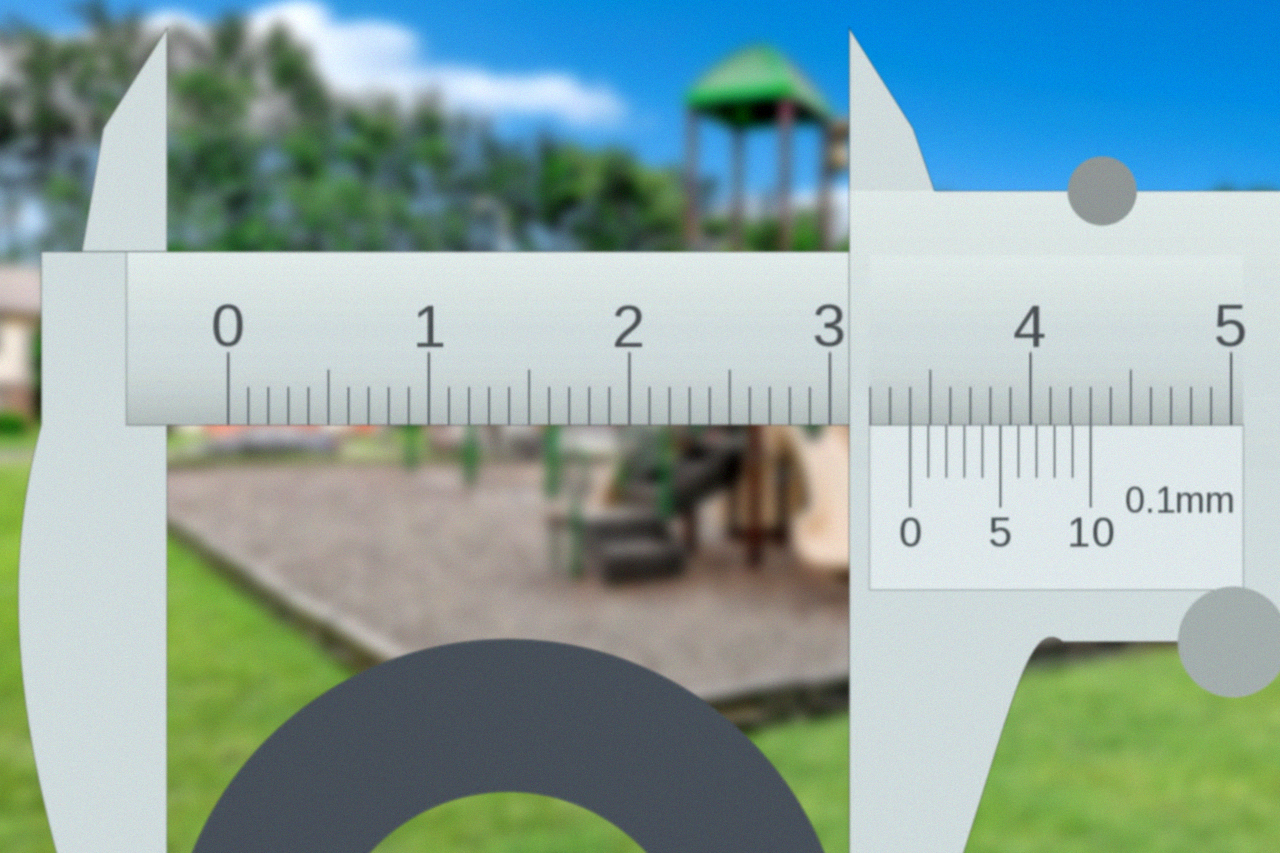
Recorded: 34.0 (mm)
